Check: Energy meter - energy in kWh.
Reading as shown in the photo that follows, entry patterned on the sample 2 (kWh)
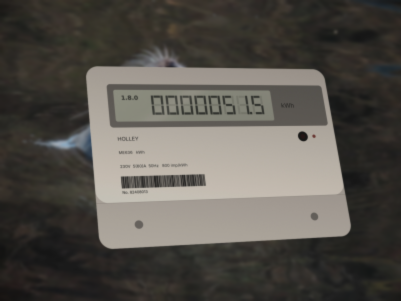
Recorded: 51.5 (kWh)
